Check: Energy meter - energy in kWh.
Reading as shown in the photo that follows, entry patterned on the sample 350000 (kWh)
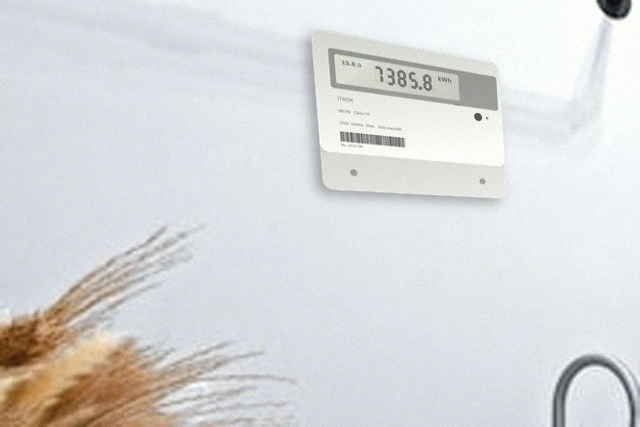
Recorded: 7385.8 (kWh)
